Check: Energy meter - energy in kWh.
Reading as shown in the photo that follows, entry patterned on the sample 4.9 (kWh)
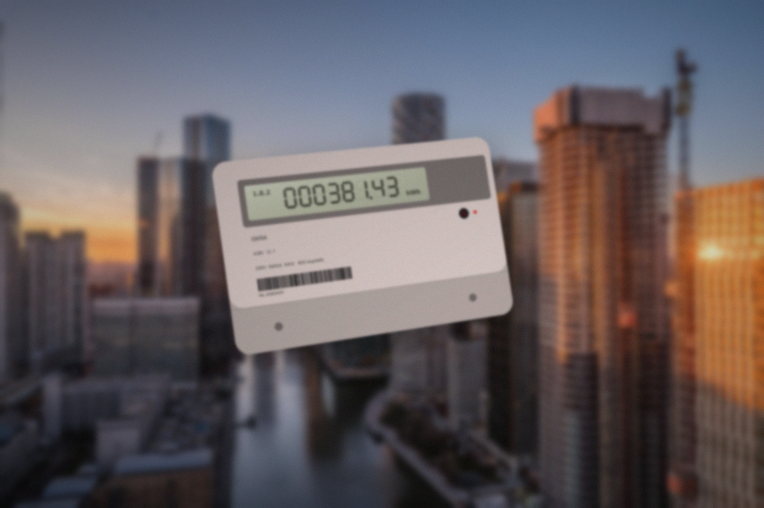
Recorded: 381.43 (kWh)
